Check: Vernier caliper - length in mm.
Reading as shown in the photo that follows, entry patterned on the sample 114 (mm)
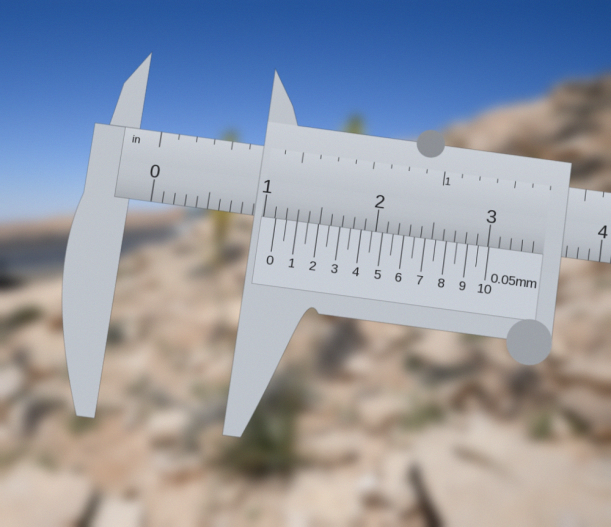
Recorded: 11.1 (mm)
